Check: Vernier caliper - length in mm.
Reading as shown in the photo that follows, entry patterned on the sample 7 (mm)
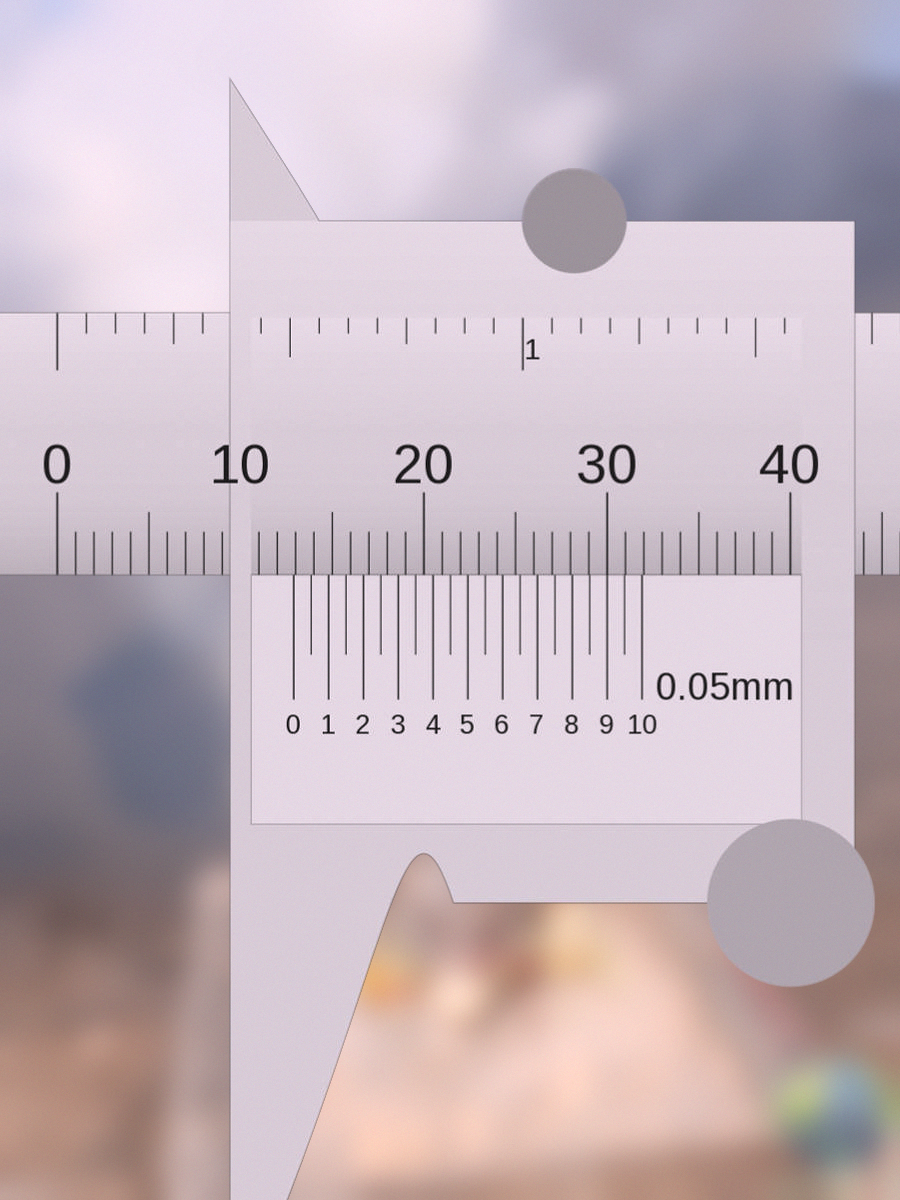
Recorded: 12.9 (mm)
